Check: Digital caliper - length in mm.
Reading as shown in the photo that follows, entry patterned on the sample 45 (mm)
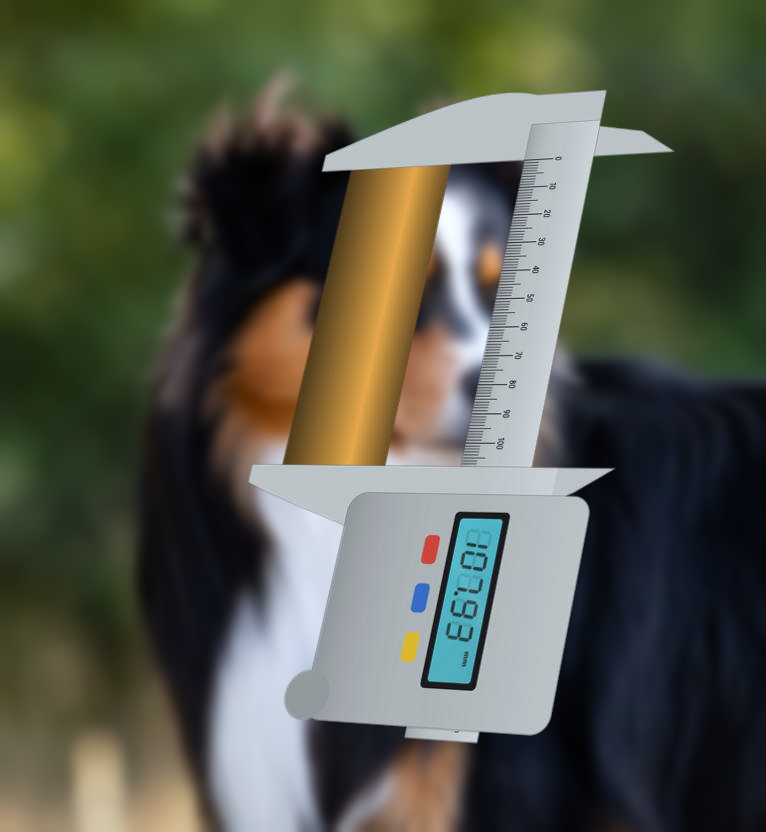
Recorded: 107.93 (mm)
